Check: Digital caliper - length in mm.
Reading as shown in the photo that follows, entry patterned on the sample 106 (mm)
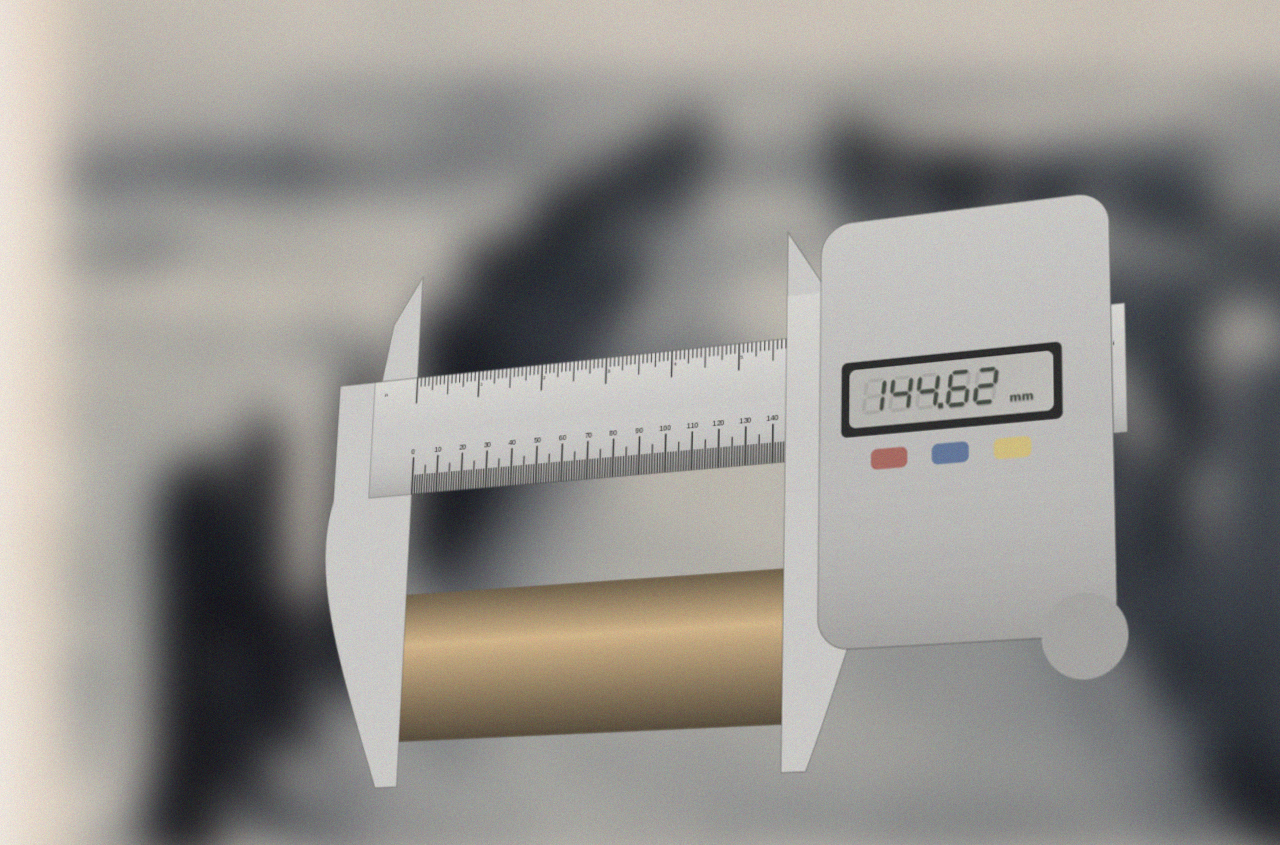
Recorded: 144.62 (mm)
